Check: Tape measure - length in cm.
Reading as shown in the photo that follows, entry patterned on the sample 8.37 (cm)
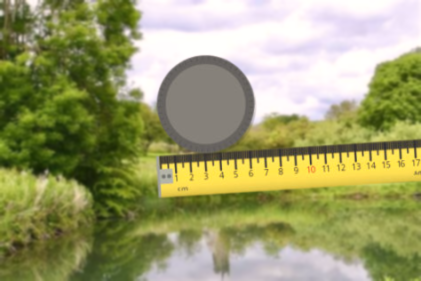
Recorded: 6.5 (cm)
